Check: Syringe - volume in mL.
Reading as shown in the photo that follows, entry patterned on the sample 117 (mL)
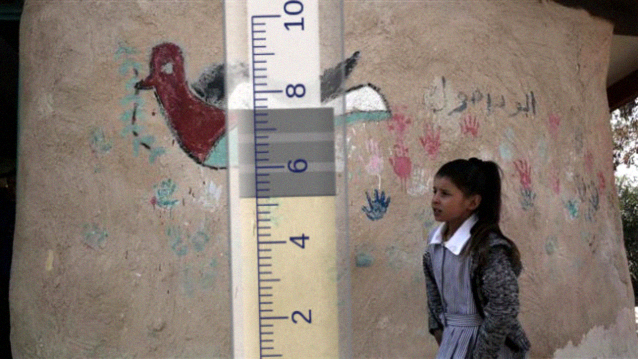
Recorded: 5.2 (mL)
